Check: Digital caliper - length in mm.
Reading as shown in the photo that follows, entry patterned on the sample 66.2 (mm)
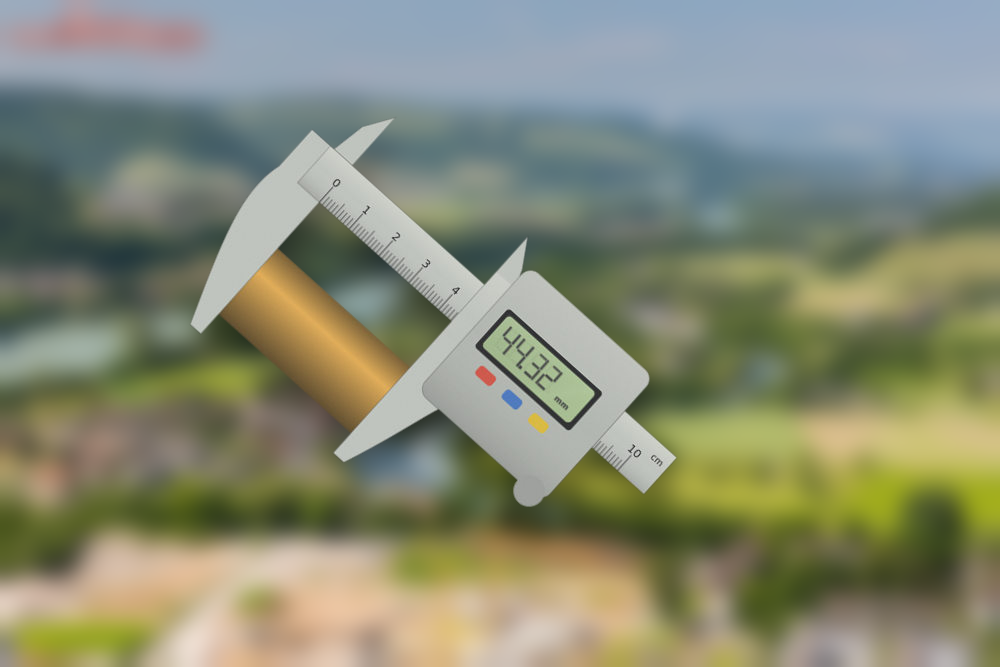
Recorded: 44.32 (mm)
